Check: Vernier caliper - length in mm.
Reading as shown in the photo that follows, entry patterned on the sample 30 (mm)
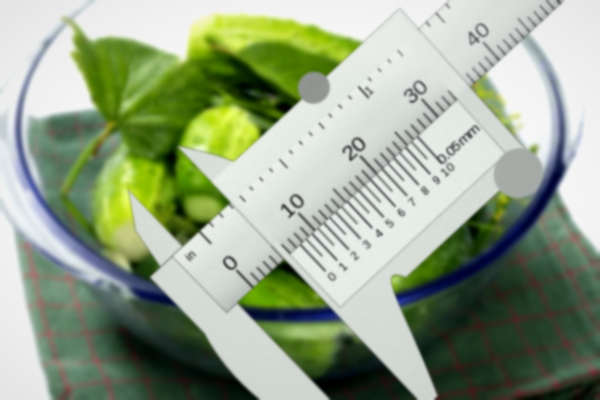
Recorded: 7.6 (mm)
